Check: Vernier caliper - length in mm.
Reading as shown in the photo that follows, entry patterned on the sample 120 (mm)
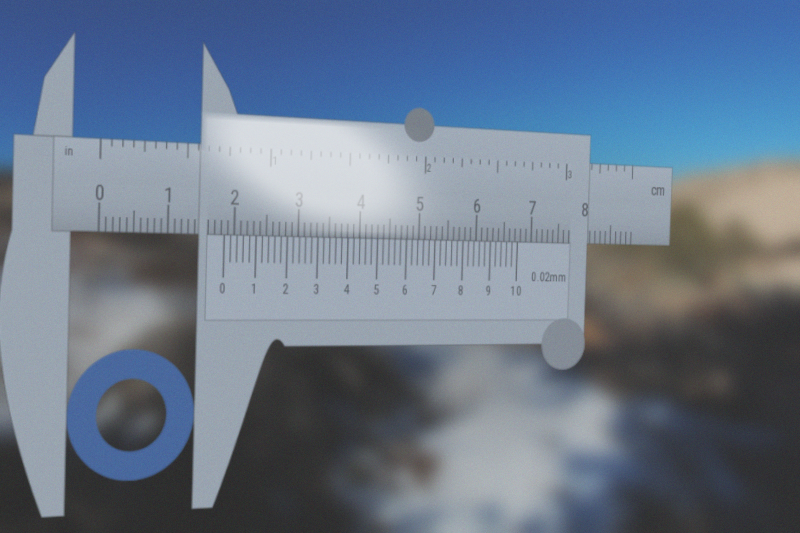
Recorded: 18.5 (mm)
